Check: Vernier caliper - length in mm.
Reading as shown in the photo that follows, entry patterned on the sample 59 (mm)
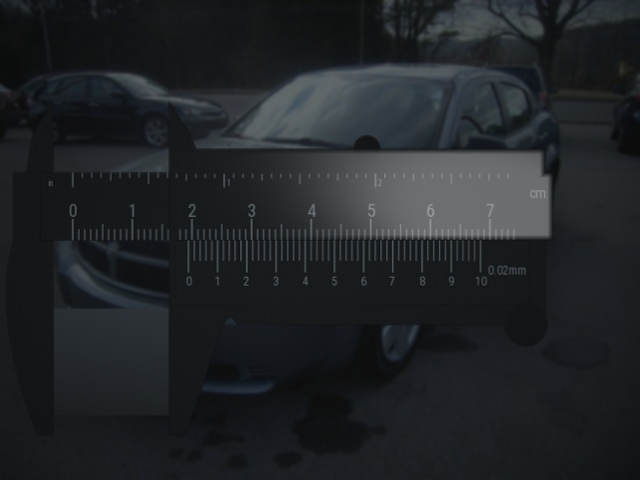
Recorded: 19.4 (mm)
